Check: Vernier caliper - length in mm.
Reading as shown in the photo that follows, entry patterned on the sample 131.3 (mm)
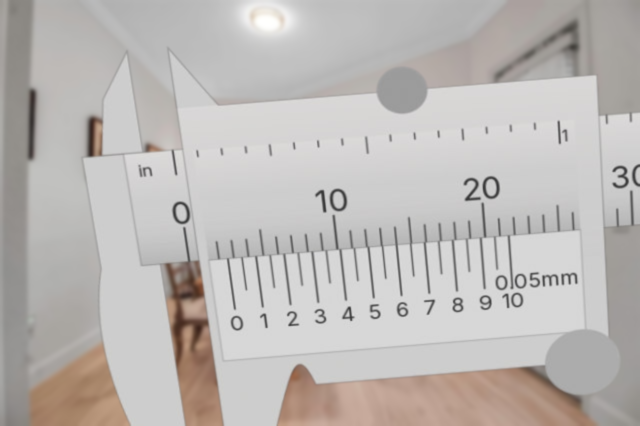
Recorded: 2.6 (mm)
